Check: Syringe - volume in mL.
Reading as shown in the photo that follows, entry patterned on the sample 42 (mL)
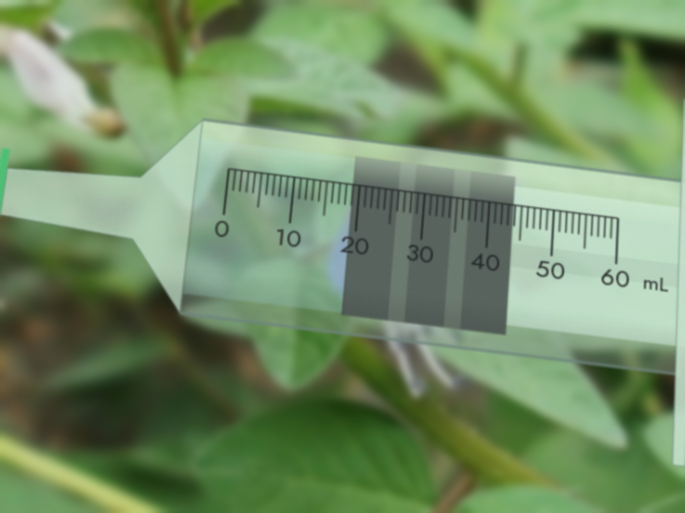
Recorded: 19 (mL)
